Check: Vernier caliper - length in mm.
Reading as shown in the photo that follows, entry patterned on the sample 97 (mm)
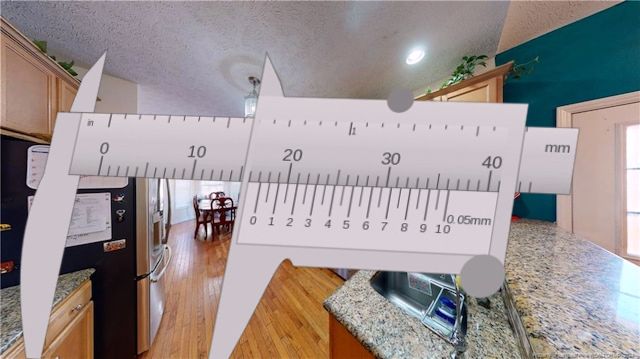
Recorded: 17.2 (mm)
